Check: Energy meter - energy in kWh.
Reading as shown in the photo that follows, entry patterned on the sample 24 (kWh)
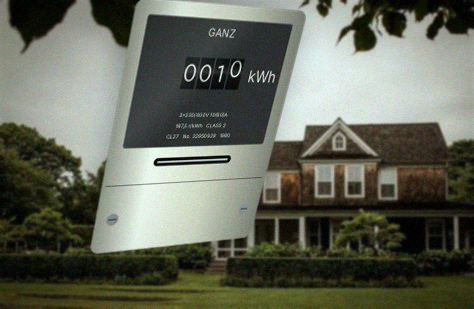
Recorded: 10 (kWh)
